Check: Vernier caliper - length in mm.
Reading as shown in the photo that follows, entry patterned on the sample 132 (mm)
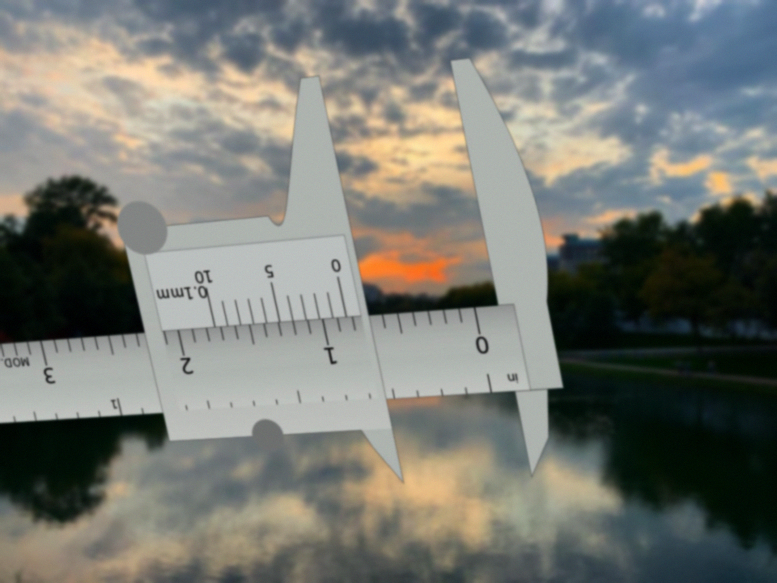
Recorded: 8.4 (mm)
